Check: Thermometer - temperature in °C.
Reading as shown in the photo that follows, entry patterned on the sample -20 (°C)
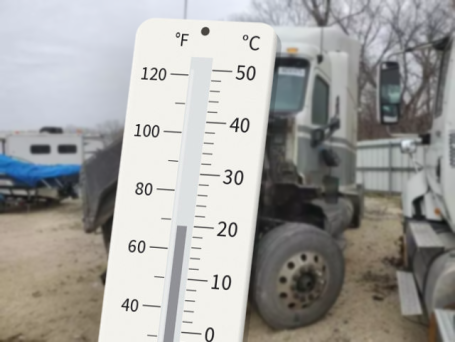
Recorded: 20 (°C)
